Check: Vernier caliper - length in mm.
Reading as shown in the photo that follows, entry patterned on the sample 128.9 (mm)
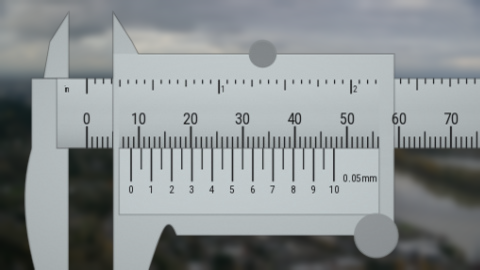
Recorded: 8.5 (mm)
